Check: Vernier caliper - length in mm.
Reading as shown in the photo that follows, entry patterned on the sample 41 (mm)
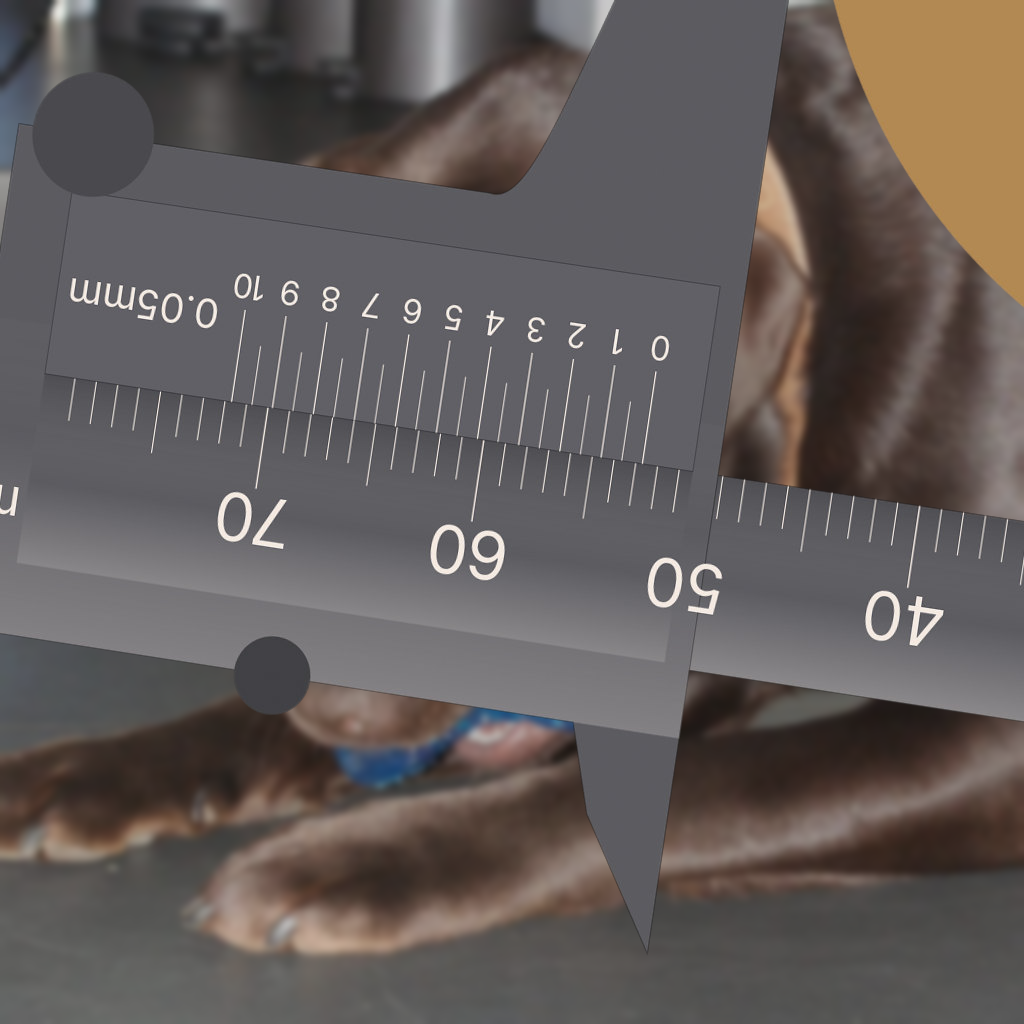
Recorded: 52.7 (mm)
